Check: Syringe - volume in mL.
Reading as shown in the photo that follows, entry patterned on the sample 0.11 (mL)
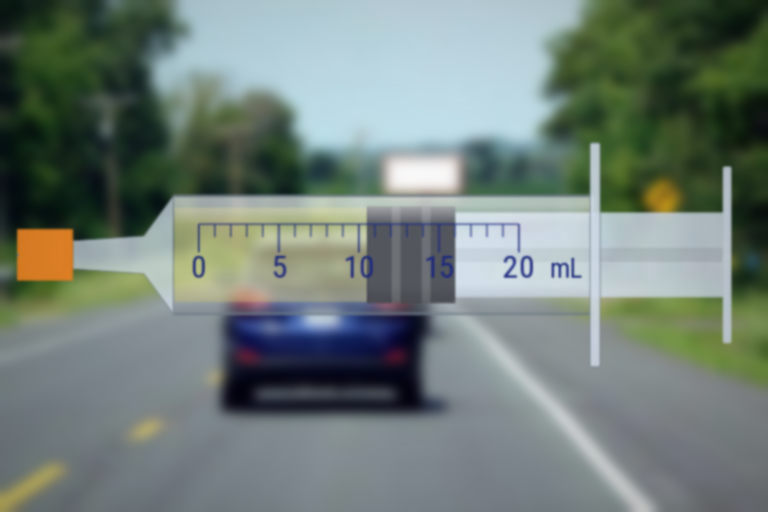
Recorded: 10.5 (mL)
